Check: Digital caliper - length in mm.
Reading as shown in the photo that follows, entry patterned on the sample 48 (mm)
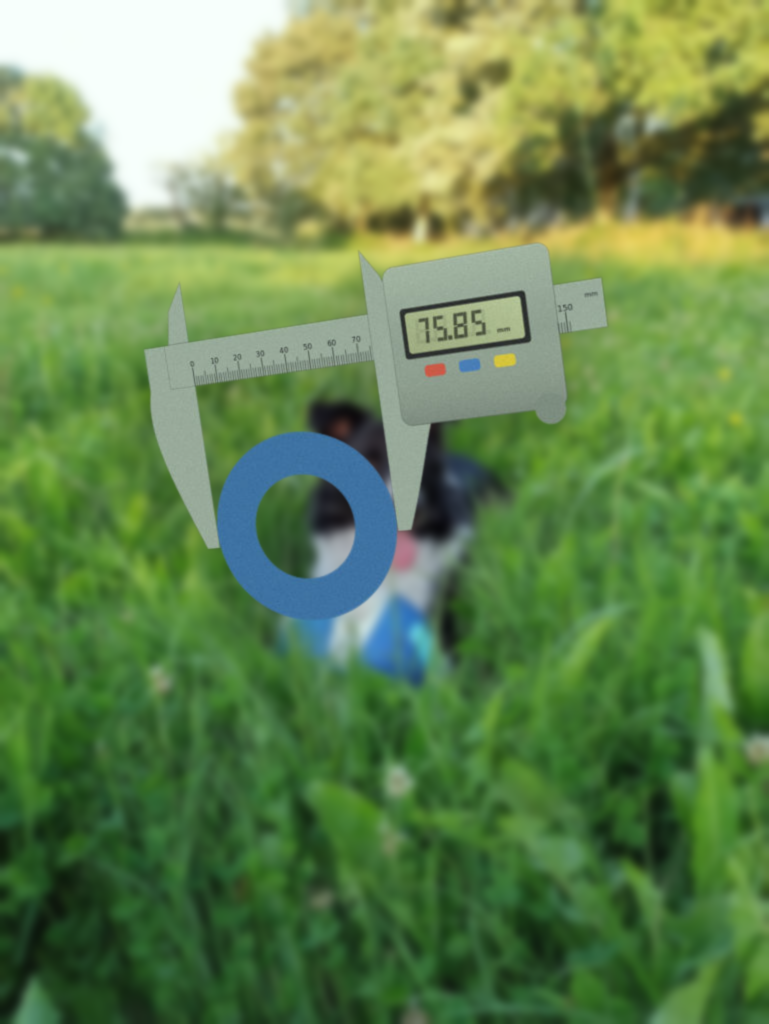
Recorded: 75.85 (mm)
